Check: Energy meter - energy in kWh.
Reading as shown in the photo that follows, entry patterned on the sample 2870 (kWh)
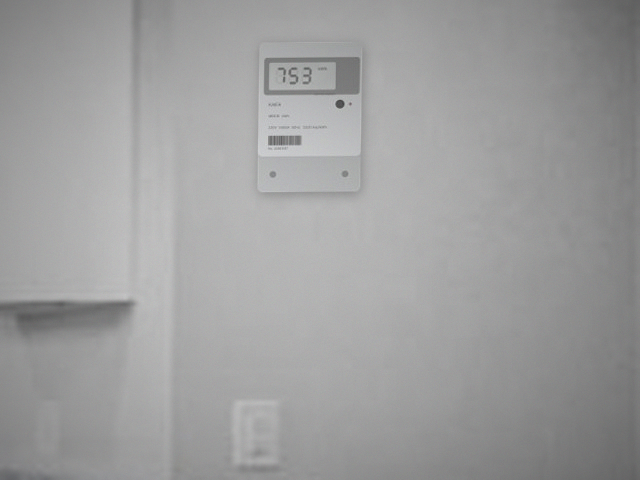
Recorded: 753 (kWh)
